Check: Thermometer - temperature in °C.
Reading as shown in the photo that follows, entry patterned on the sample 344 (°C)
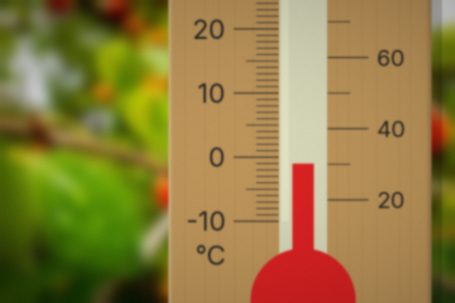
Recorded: -1 (°C)
